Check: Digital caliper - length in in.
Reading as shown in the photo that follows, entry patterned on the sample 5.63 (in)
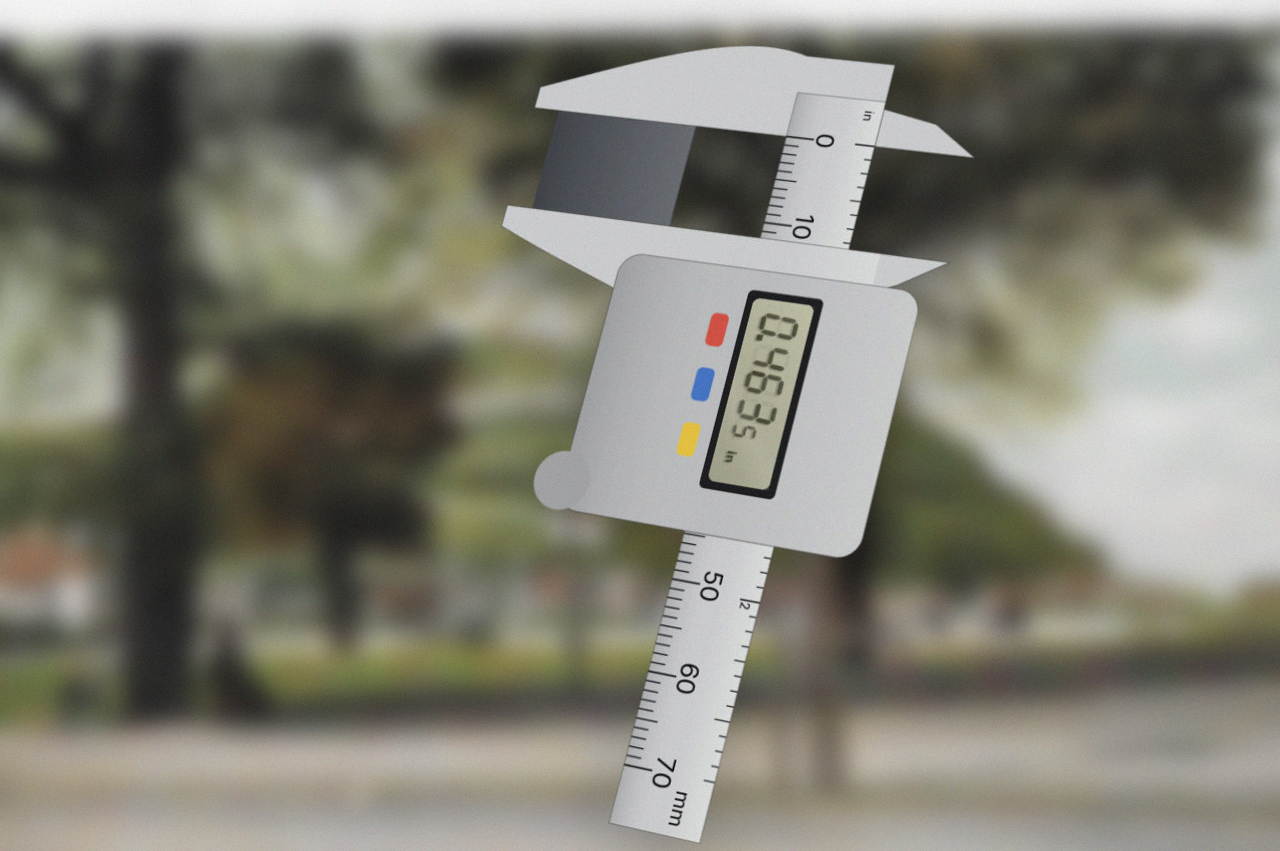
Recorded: 0.4635 (in)
